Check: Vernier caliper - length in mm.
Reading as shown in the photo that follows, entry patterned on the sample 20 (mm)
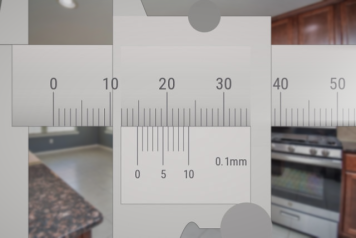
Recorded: 14.8 (mm)
